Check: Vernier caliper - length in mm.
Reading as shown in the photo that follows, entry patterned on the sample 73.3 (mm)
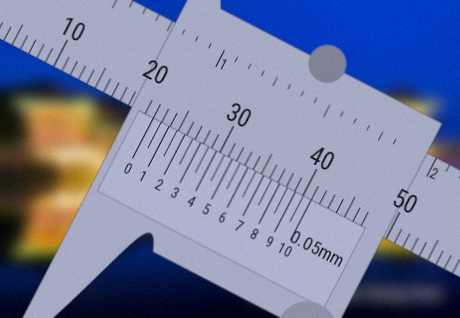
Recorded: 22.0 (mm)
